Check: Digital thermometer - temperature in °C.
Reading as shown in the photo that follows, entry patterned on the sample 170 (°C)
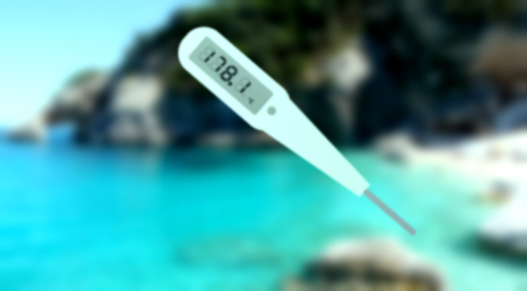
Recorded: 178.1 (°C)
